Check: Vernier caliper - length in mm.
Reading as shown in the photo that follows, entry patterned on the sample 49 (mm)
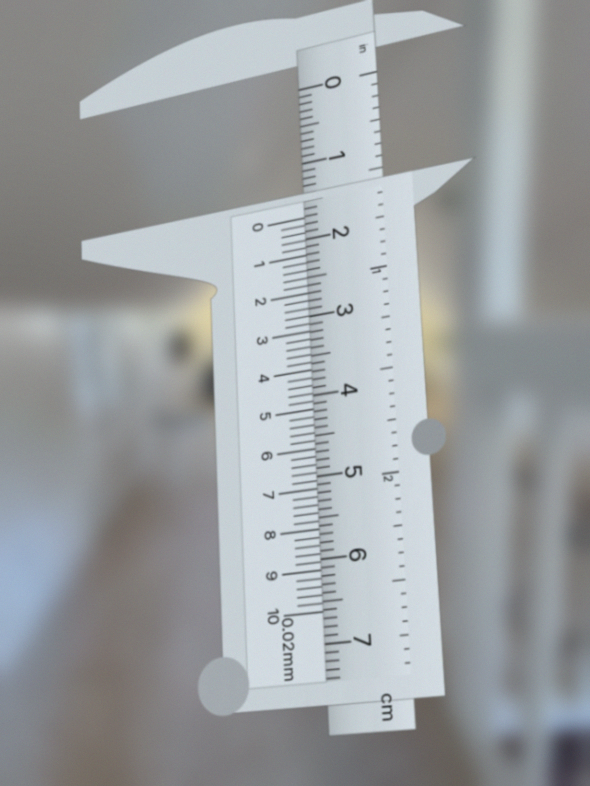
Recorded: 17.2 (mm)
